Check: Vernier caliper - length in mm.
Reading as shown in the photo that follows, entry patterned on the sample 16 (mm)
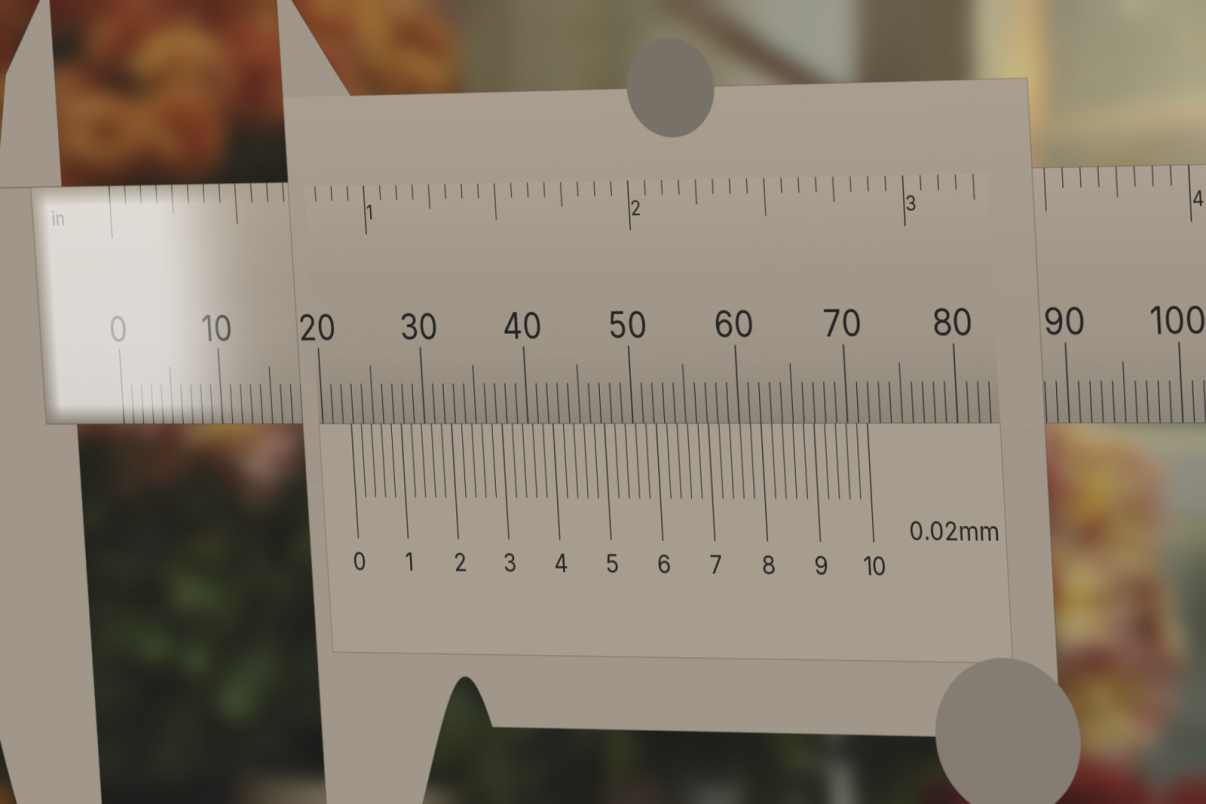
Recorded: 22.8 (mm)
